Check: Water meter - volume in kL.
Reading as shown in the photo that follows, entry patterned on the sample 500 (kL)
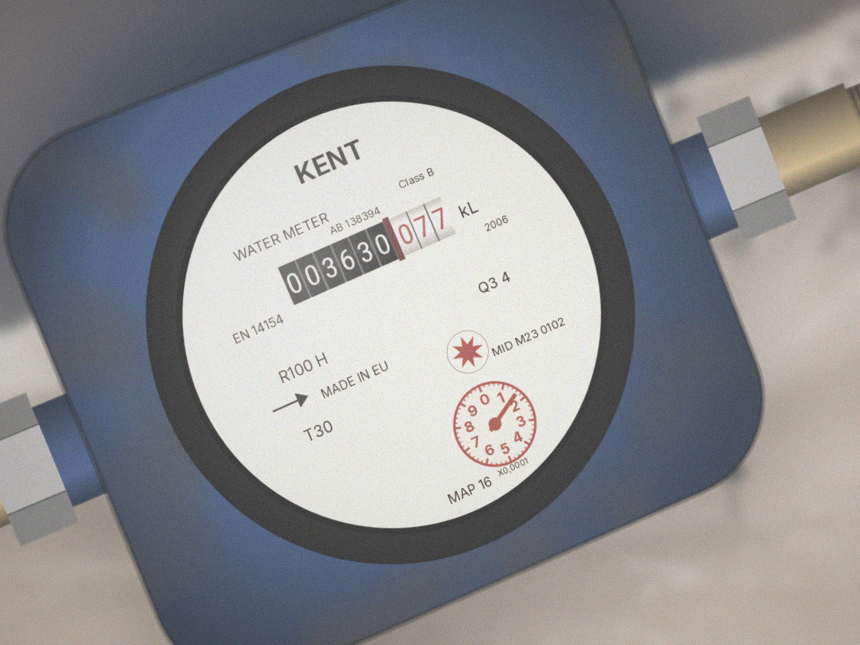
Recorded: 3630.0771 (kL)
